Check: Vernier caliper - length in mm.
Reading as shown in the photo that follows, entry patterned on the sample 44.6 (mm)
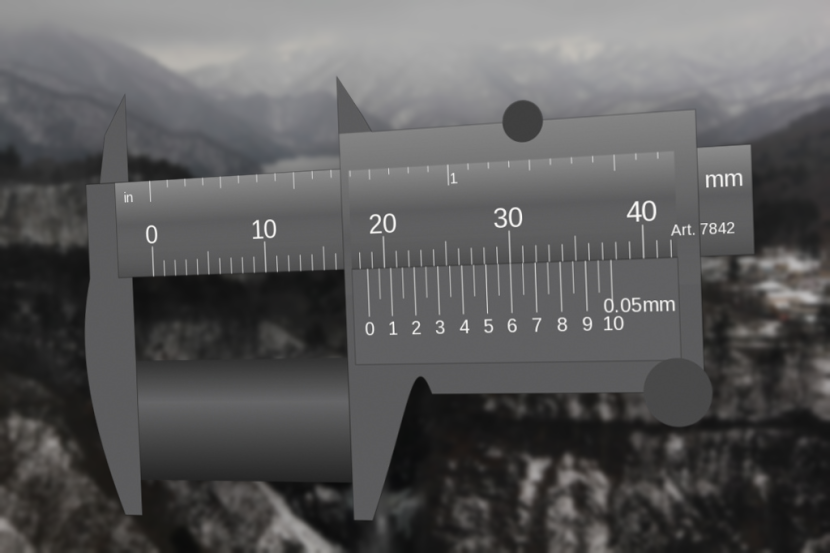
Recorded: 18.6 (mm)
